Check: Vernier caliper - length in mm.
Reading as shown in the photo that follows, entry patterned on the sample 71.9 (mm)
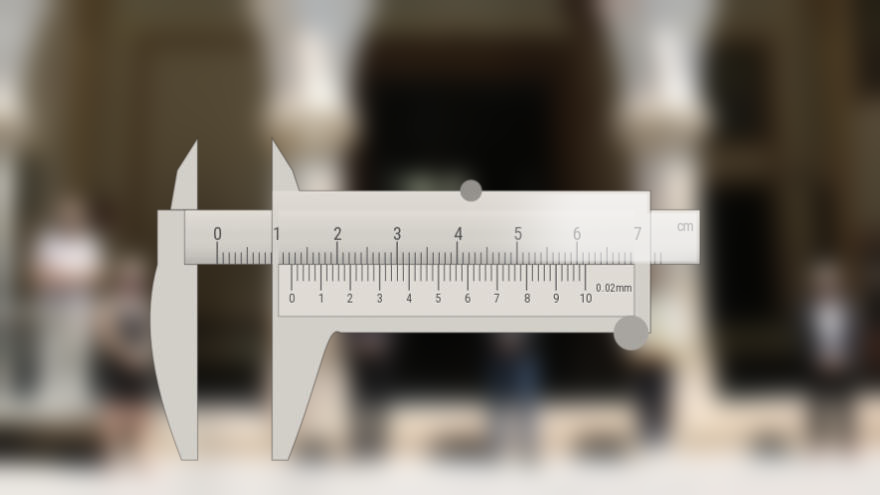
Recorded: 12.4 (mm)
